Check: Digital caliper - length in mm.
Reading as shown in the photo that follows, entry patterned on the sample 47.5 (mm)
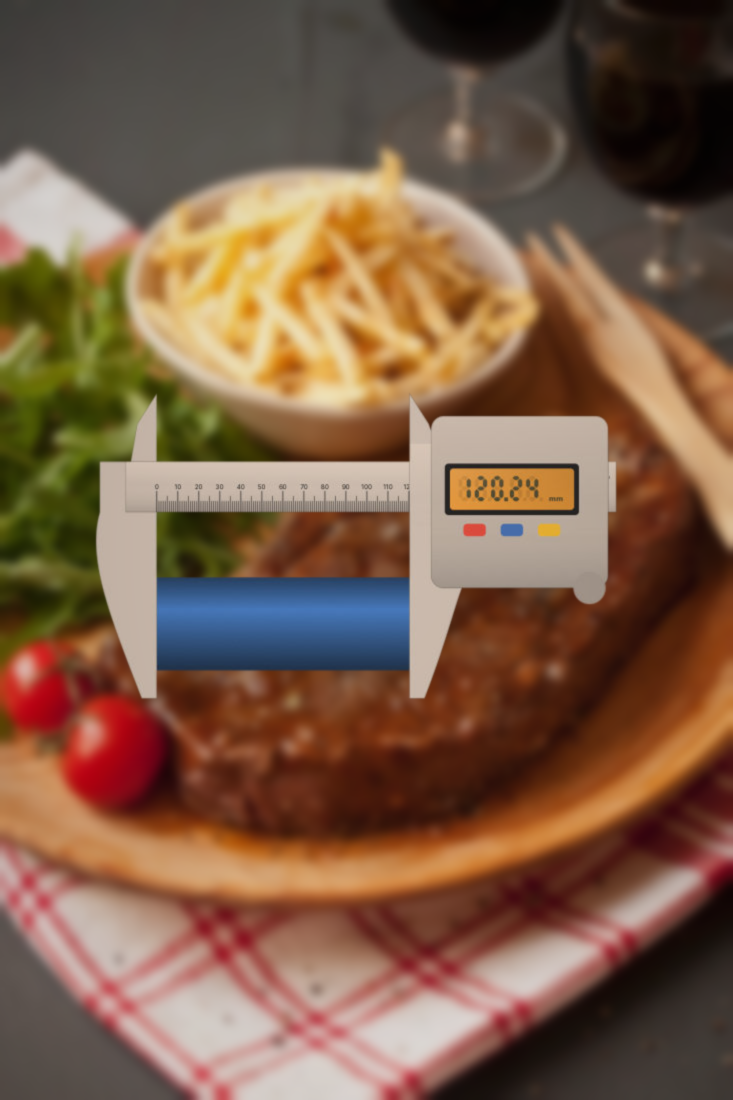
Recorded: 120.24 (mm)
